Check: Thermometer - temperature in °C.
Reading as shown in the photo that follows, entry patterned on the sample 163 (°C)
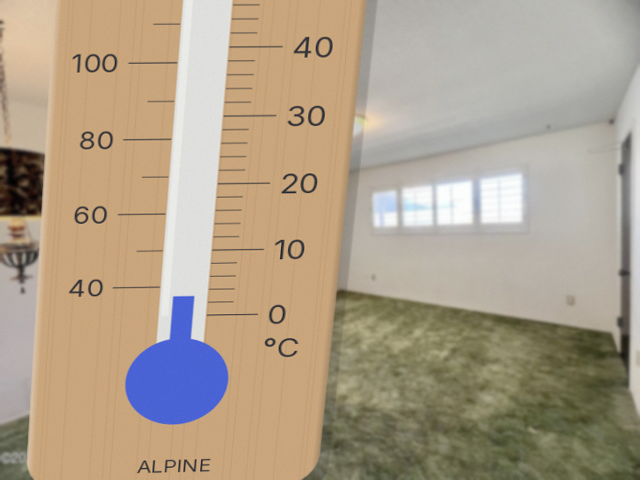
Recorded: 3 (°C)
